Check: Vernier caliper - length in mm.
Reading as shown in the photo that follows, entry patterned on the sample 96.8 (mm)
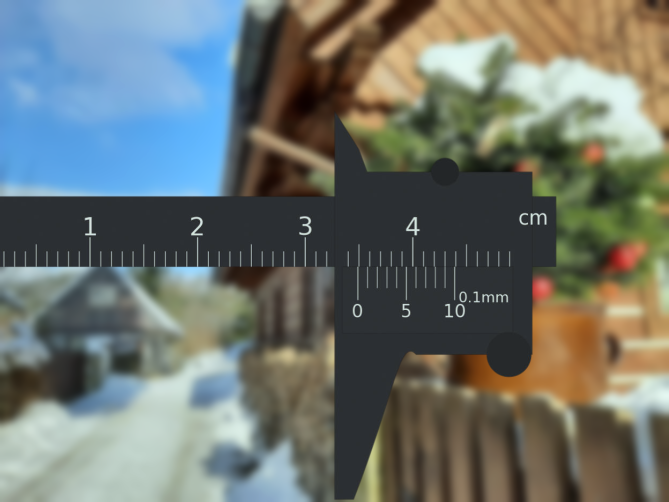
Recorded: 34.9 (mm)
